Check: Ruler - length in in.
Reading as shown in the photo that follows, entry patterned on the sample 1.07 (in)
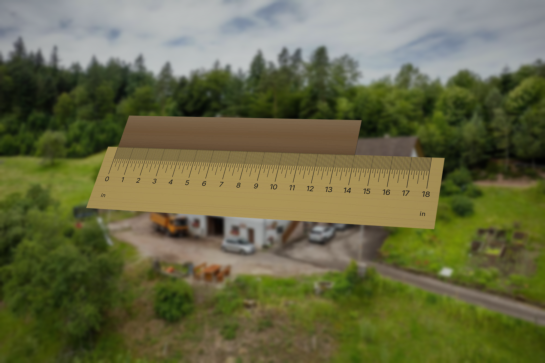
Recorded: 14 (in)
